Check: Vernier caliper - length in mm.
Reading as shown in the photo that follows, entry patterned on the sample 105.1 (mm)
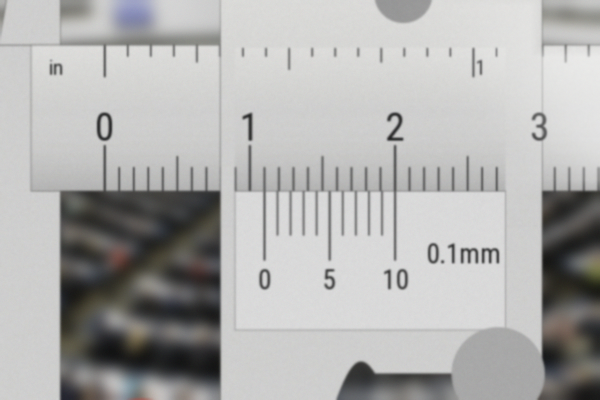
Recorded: 11.0 (mm)
